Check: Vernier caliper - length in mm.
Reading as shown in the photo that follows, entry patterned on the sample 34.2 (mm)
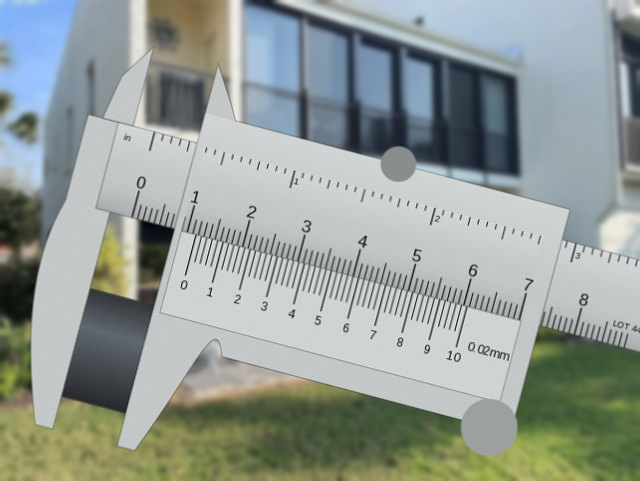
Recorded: 11.6 (mm)
